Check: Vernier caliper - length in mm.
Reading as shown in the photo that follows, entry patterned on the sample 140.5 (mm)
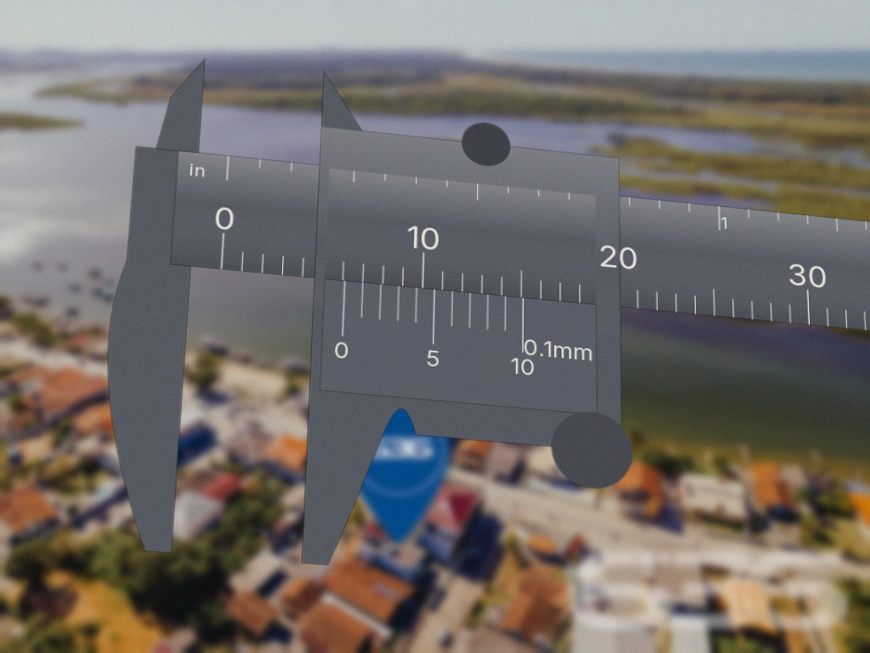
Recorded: 6.1 (mm)
